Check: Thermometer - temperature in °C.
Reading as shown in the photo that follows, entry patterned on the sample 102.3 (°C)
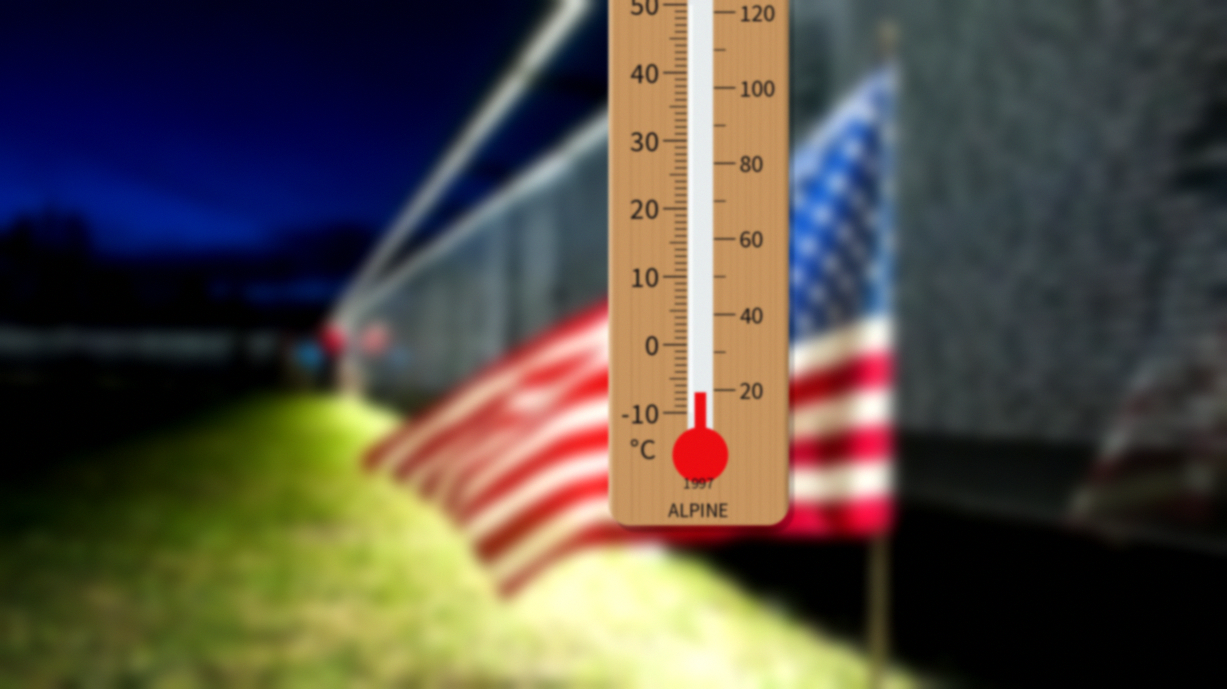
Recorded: -7 (°C)
